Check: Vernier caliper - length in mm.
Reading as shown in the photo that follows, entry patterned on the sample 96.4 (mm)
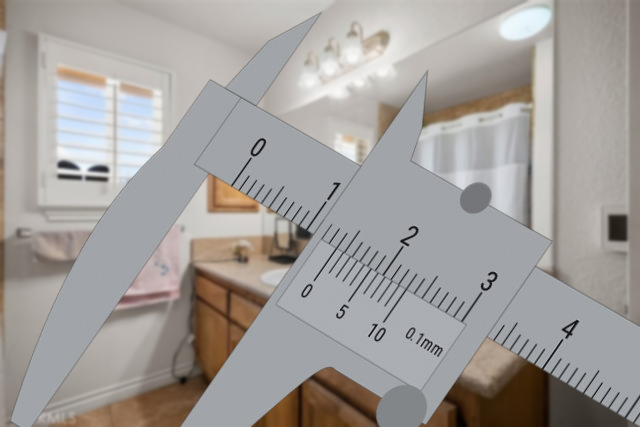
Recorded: 14.0 (mm)
